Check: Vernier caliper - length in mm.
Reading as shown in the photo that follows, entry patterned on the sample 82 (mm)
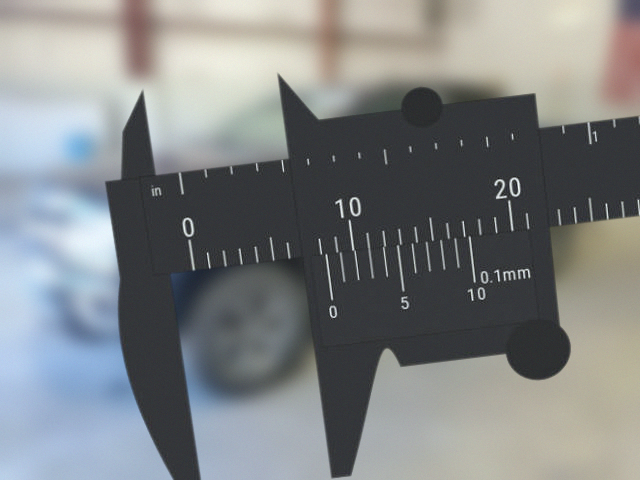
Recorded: 8.3 (mm)
